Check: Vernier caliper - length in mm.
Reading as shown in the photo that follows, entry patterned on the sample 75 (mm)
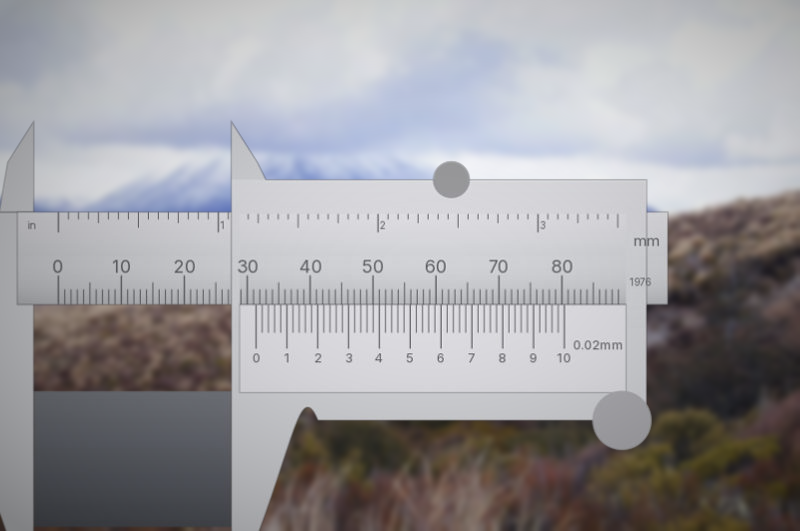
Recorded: 31.4 (mm)
